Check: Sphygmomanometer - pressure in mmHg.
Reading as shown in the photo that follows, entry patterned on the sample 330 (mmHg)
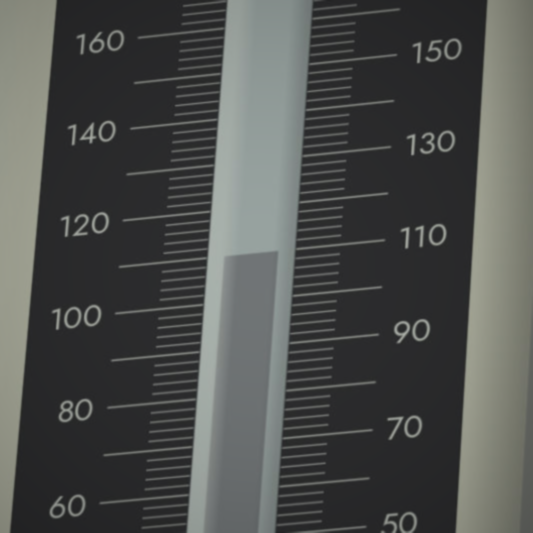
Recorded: 110 (mmHg)
